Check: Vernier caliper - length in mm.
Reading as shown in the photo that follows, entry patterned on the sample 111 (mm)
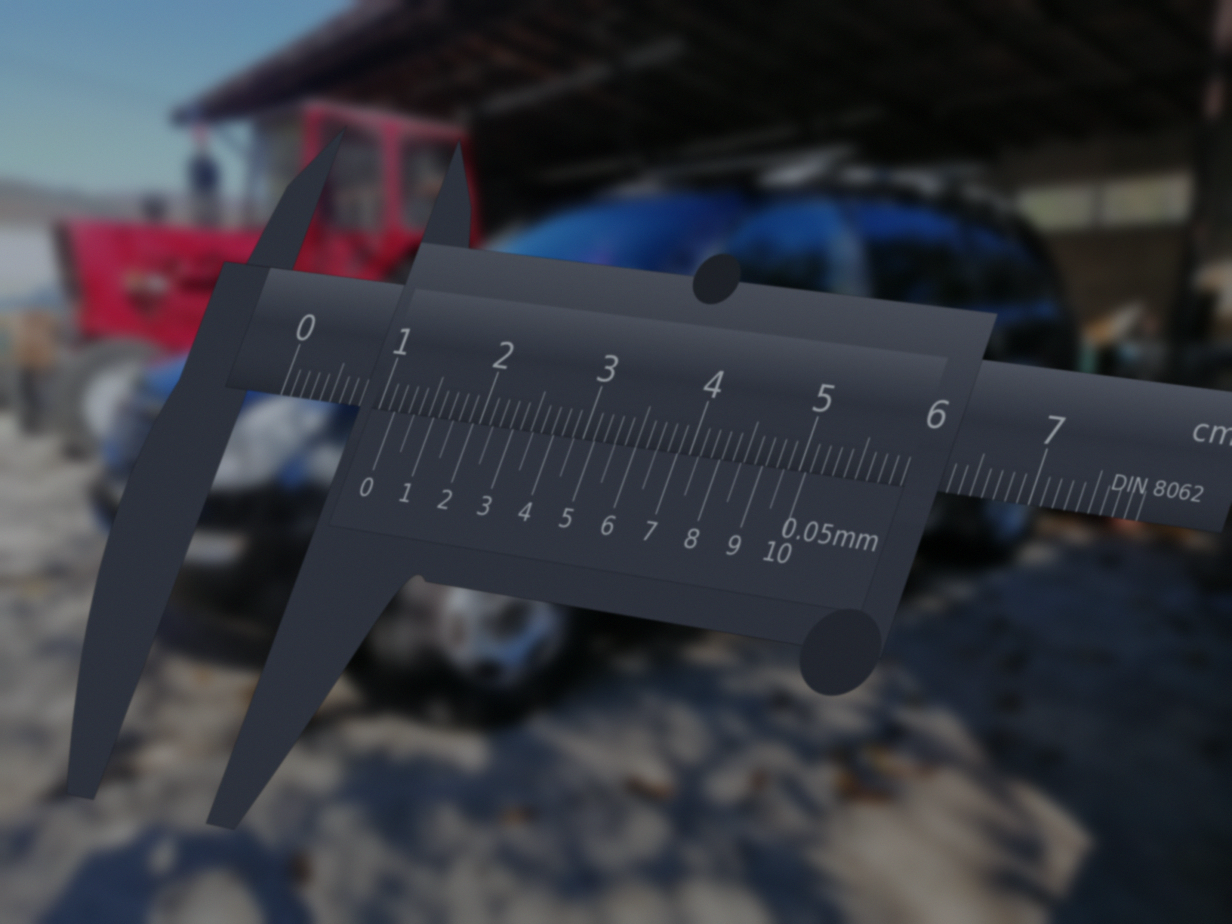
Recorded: 11.6 (mm)
